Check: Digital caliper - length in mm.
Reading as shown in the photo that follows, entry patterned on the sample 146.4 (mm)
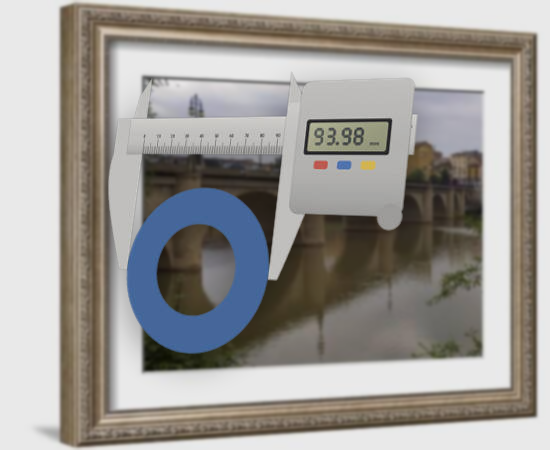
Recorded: 93.98 (mm)
